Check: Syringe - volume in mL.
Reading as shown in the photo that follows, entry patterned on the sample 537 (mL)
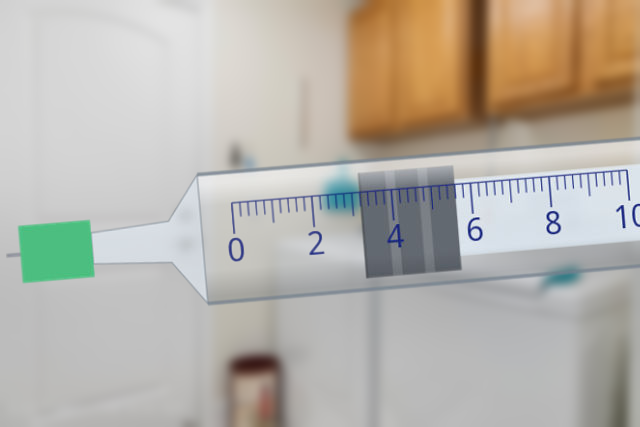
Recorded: 3.2 (mL)
